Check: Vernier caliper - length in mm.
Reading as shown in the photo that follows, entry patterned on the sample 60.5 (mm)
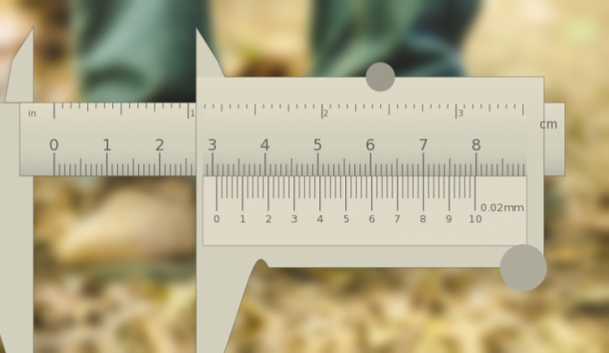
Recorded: 30.8 (mm)
